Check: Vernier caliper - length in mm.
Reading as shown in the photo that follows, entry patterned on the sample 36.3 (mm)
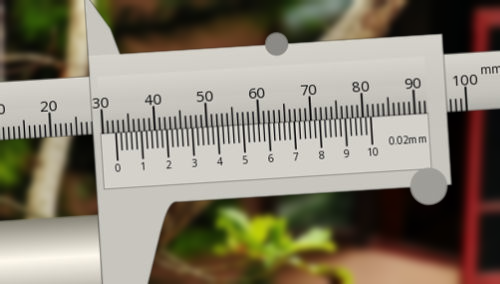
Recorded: 32.5 (mm)
